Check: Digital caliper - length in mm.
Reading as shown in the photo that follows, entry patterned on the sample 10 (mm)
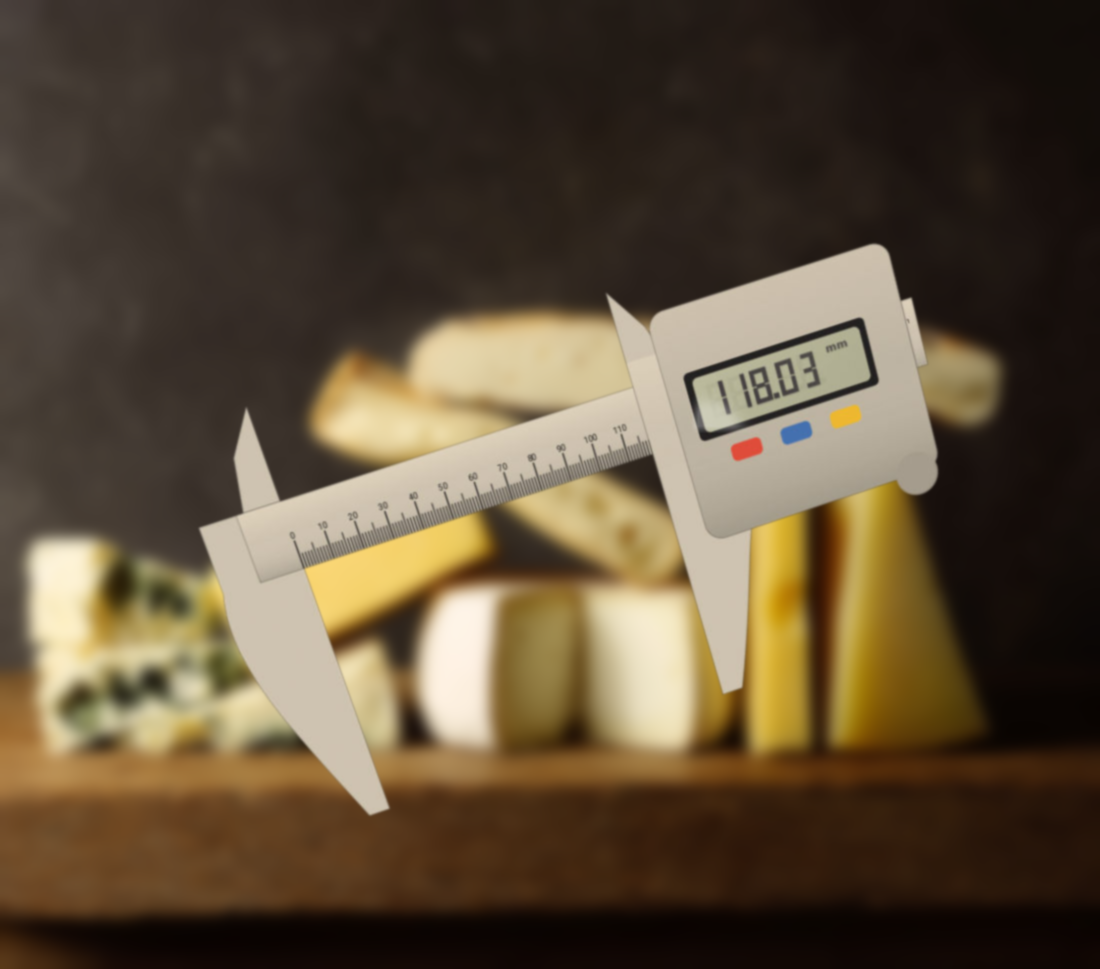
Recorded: 118.03 (mm)
